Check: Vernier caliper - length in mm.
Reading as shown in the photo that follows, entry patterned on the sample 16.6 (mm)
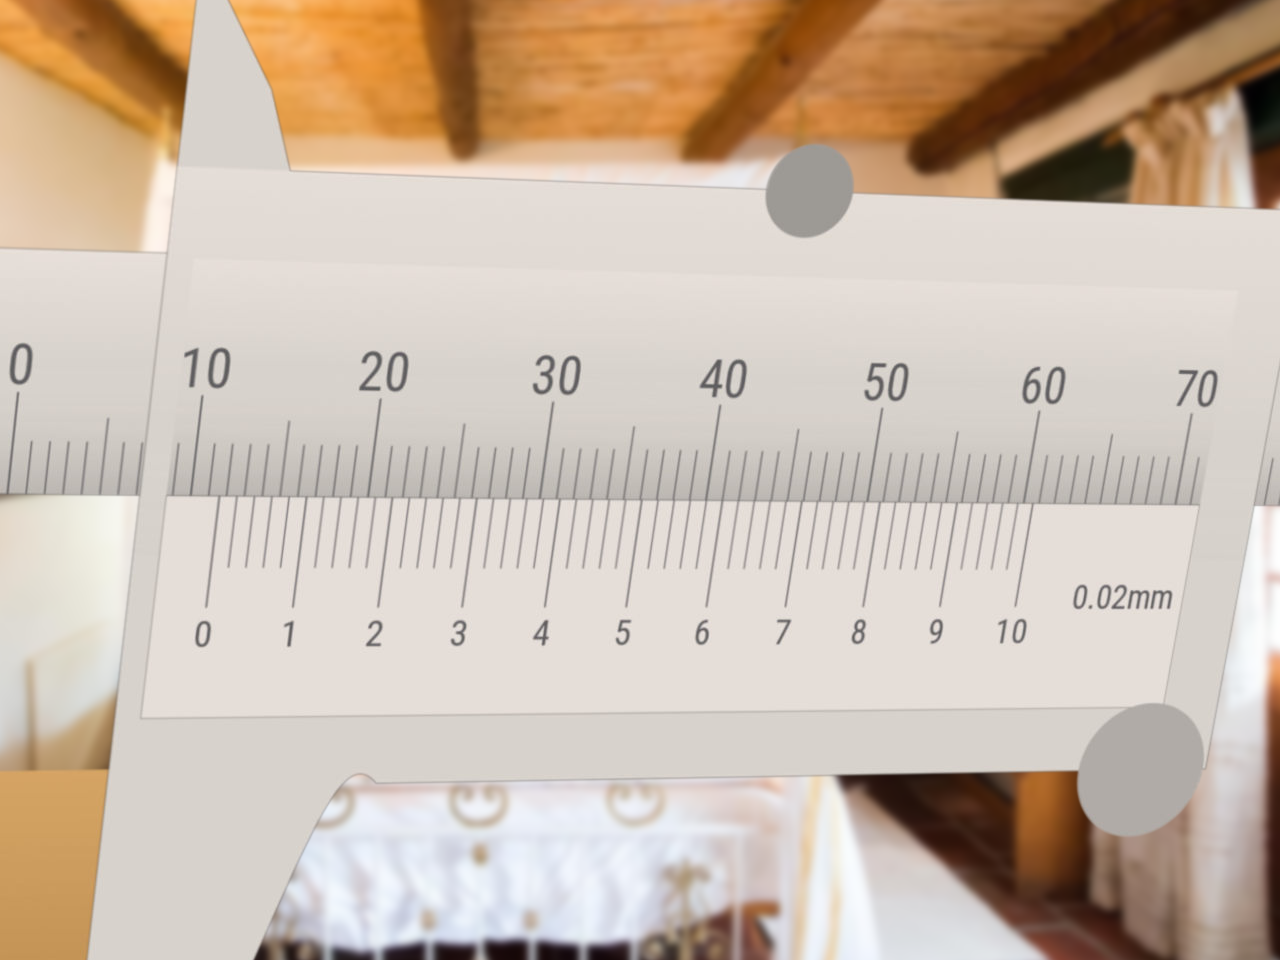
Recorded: 11.6 (mm)
